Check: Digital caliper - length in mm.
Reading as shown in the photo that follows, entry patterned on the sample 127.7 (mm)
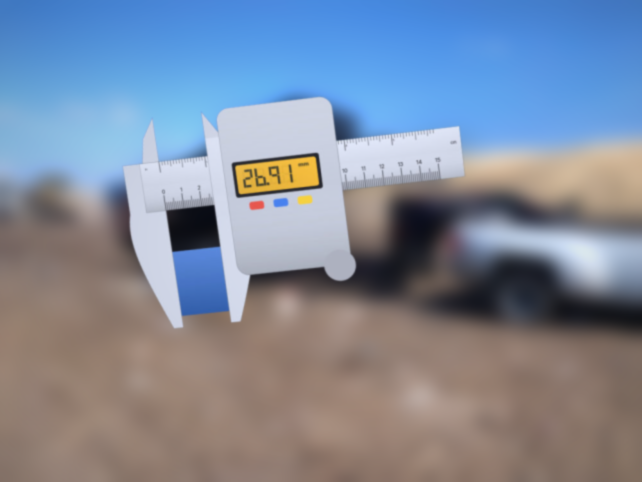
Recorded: 26.91 (mm)
